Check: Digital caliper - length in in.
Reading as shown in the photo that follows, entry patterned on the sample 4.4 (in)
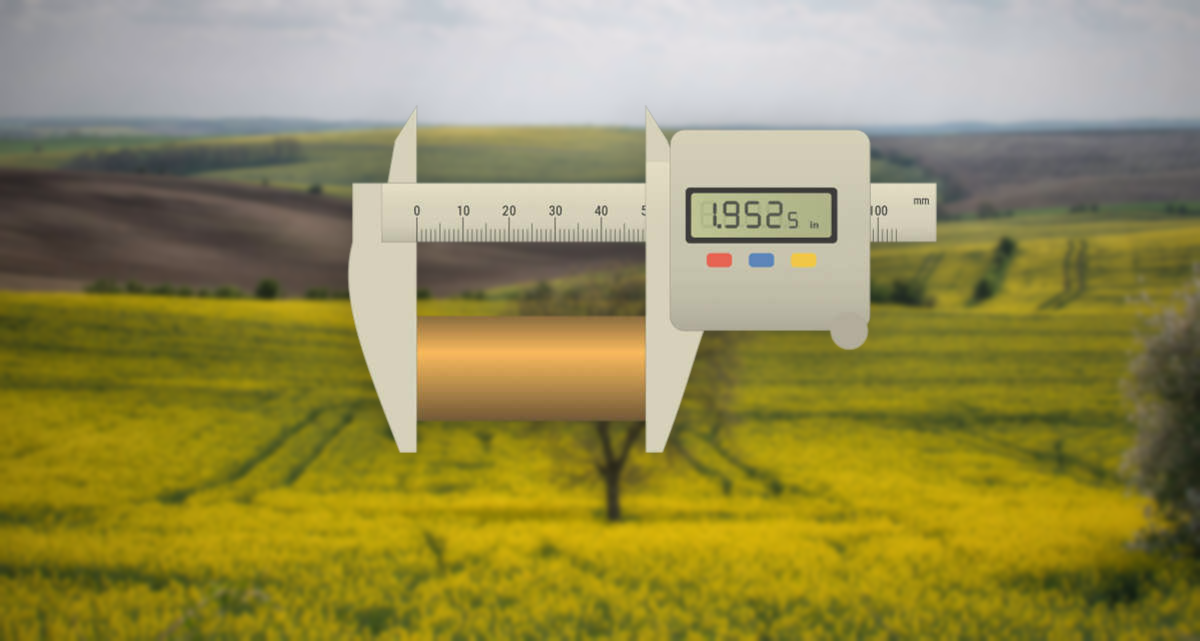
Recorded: 1.9525 (in)
